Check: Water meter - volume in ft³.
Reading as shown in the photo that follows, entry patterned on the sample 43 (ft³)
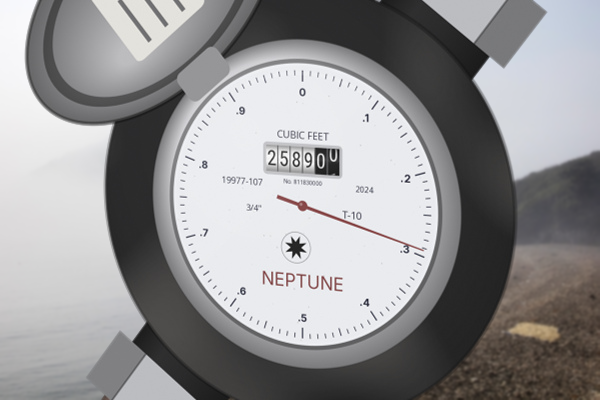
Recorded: 258900.29 (ft³)
